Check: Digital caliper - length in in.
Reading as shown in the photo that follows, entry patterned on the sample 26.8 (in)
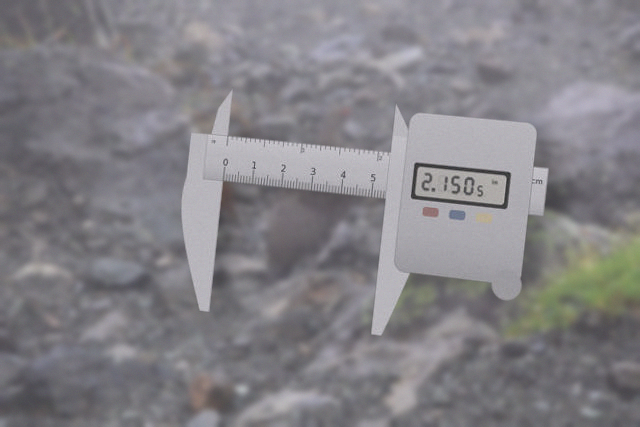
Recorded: 2.1505 (in)
